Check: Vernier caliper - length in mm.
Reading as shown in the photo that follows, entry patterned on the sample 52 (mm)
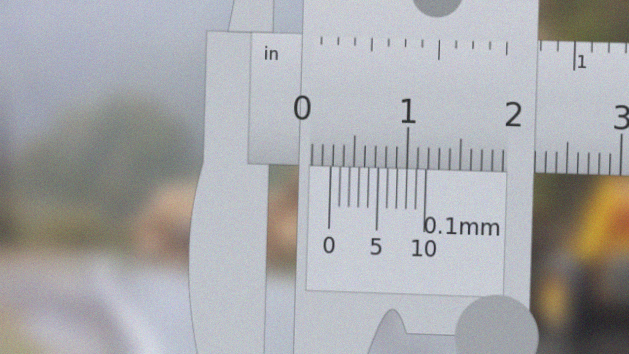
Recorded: 2.8 (mm)
